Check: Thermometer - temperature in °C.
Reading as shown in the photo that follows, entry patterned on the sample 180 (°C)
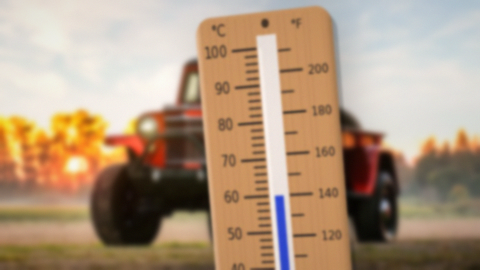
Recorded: 60 (°C)
